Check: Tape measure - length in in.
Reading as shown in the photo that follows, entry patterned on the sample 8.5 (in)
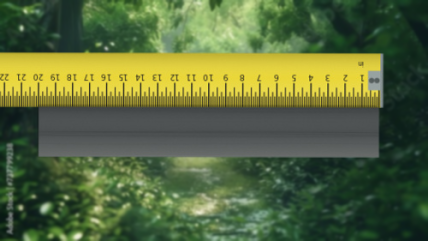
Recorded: 20 (in)
